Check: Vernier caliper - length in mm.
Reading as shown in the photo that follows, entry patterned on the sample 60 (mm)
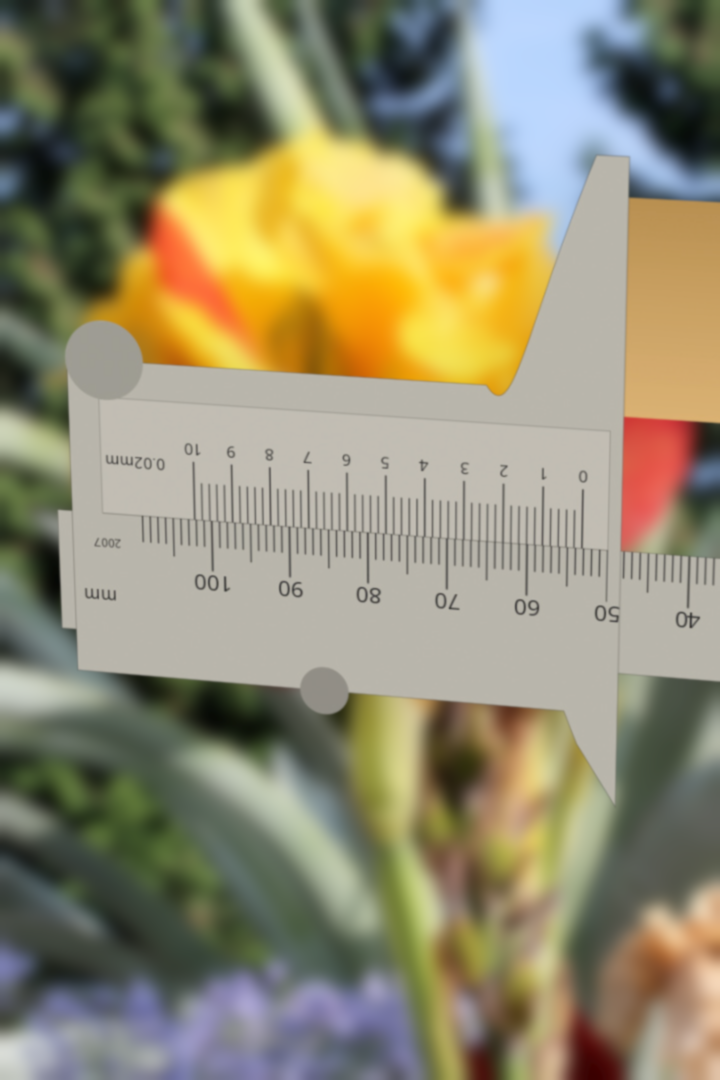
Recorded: 53.2 (mm)
